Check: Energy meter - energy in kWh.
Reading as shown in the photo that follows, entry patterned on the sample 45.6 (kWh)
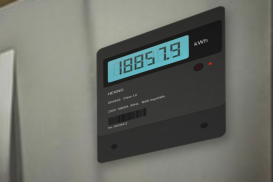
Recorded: 18857.9 (kWh)
